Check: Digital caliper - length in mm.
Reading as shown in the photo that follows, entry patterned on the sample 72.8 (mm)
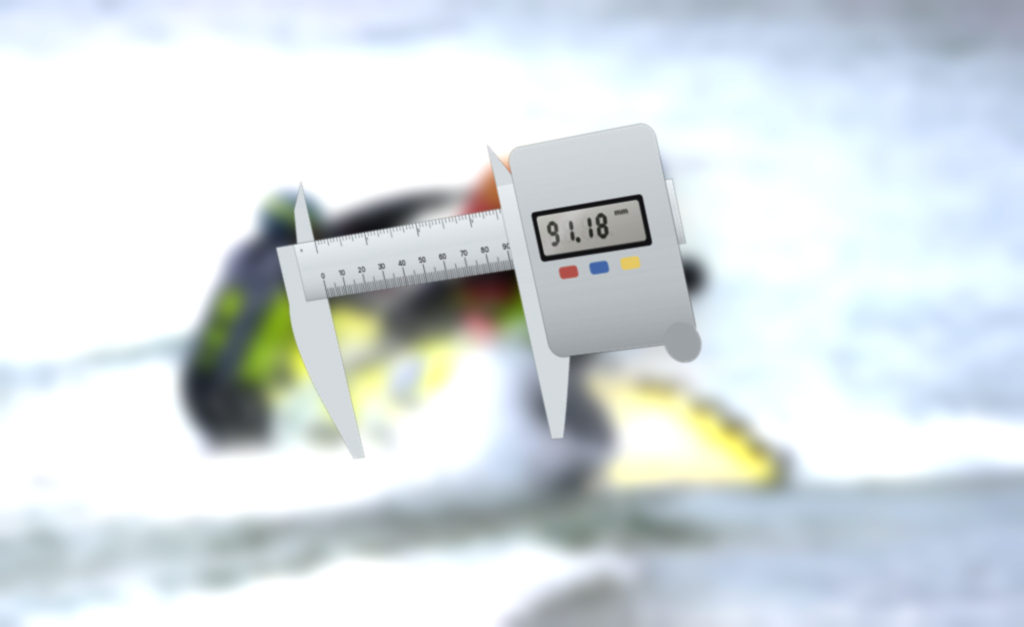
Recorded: 91.18 (mm)
